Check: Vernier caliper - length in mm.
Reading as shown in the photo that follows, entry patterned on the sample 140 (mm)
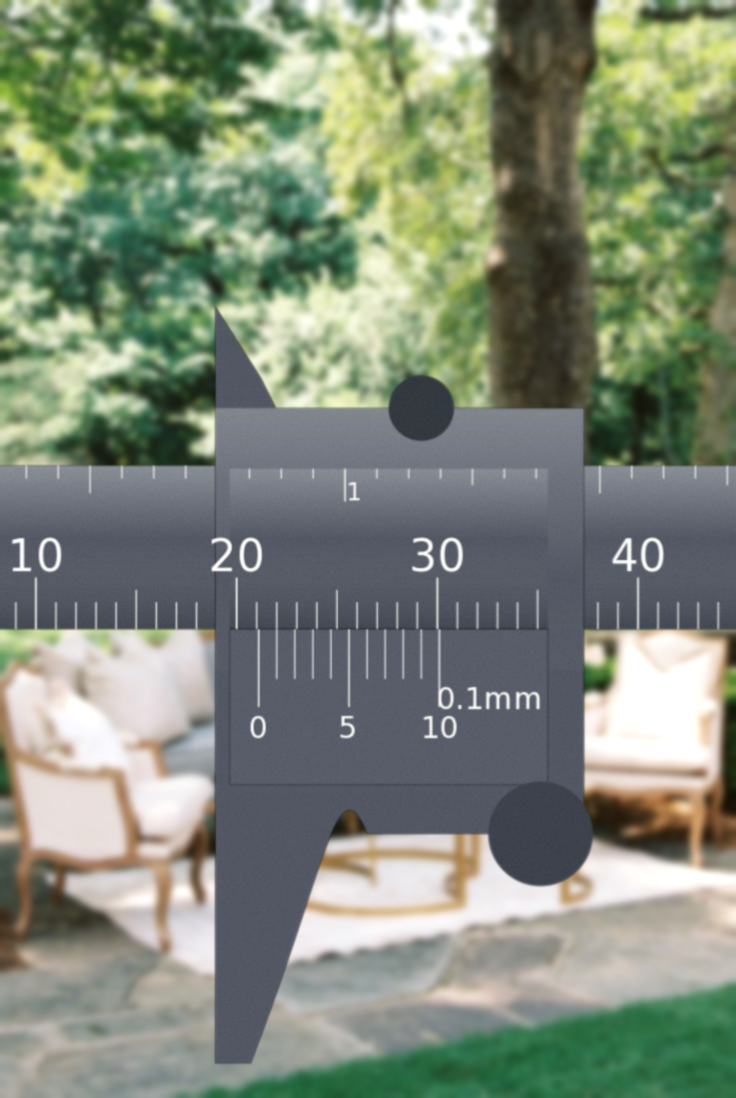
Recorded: 21.1 (mm)
